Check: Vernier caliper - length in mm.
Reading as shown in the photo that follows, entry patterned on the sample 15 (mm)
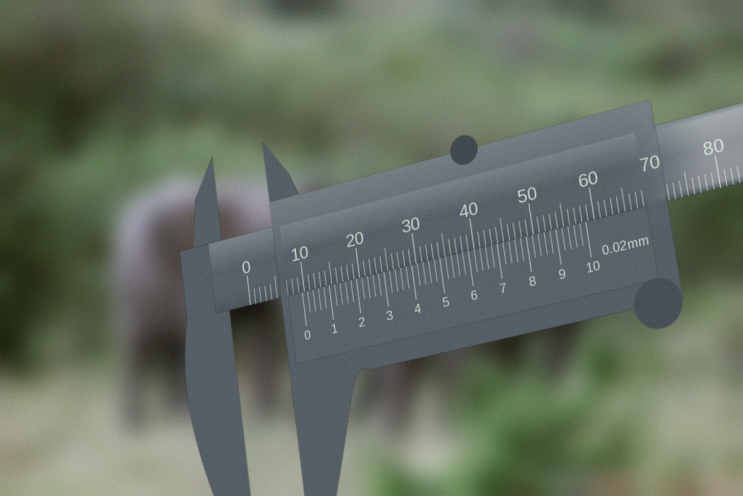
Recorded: 9.6 (mm)
